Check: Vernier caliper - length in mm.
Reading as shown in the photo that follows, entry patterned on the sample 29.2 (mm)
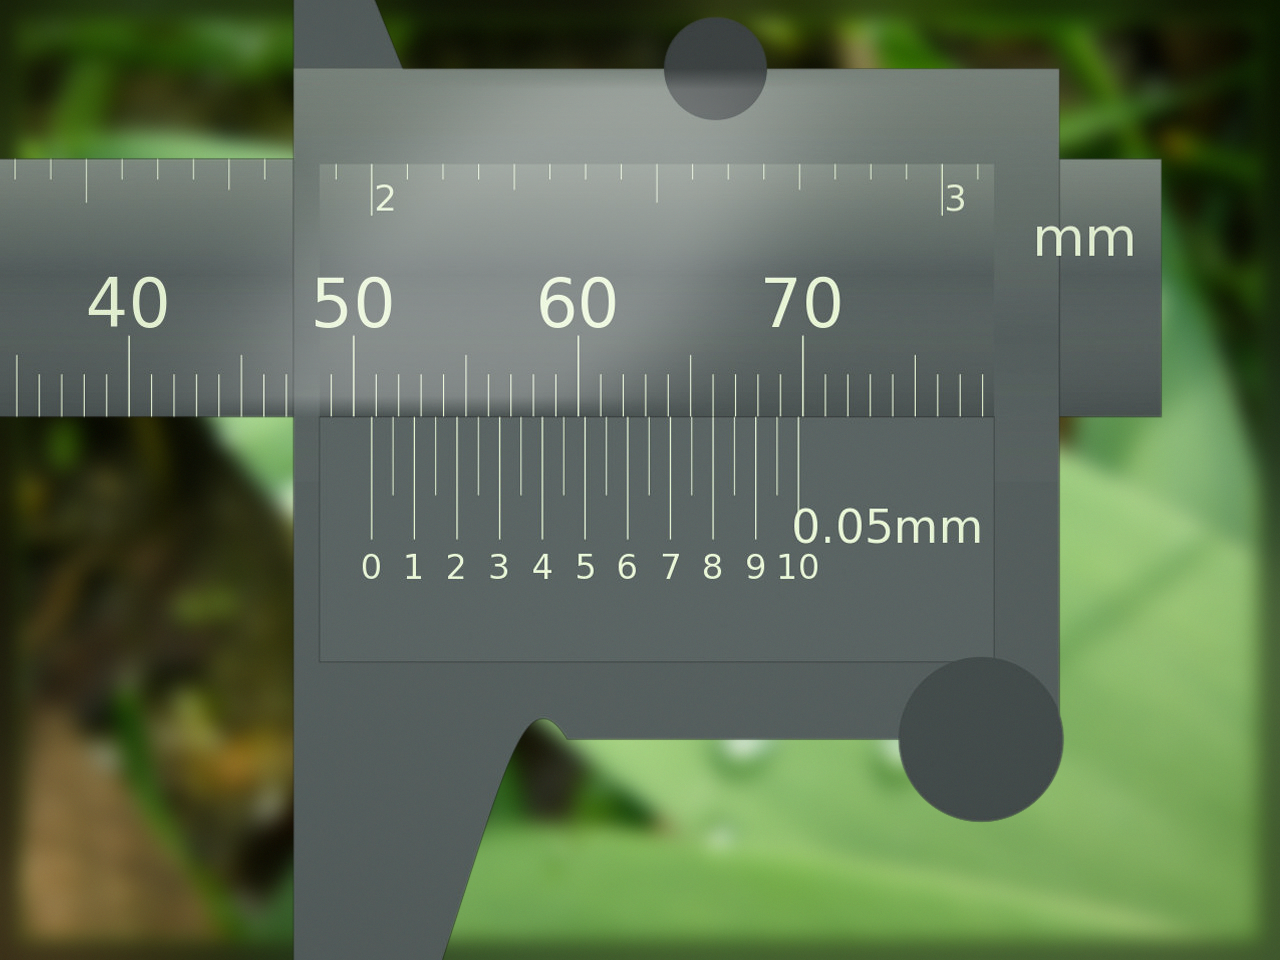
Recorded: 50.8 (mm)
